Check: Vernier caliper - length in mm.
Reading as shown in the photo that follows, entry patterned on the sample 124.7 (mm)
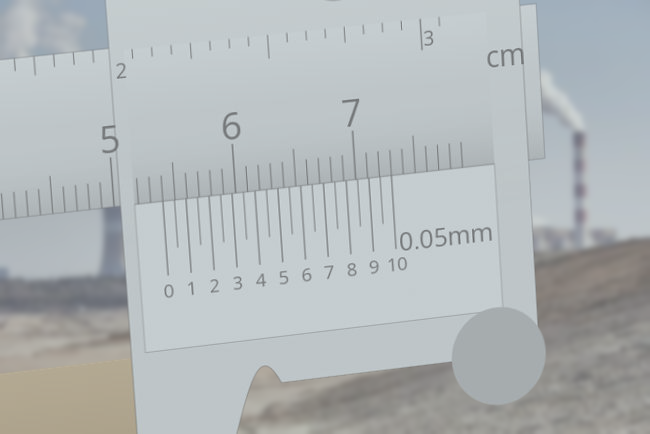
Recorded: 54.0 (mm)
